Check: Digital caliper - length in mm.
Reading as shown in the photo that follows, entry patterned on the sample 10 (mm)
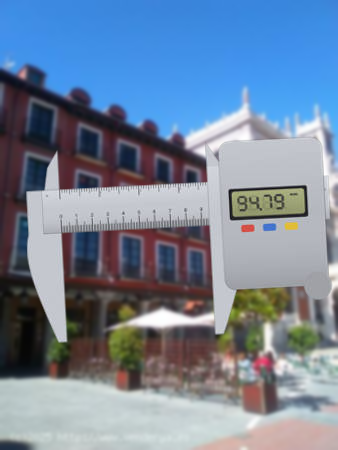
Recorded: 94.79 (mm)
